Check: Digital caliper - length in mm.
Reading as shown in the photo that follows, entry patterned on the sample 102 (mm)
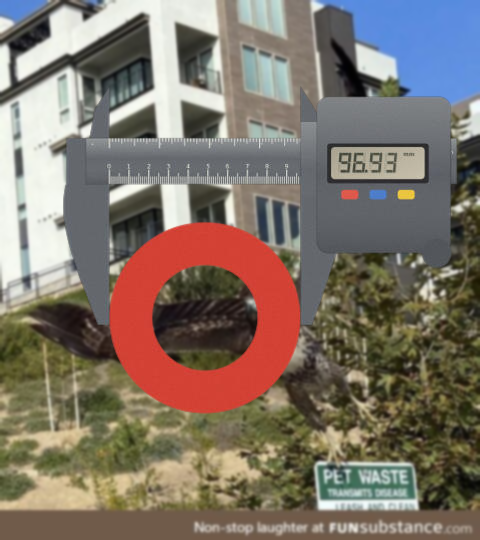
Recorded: 96.93 (mm)
